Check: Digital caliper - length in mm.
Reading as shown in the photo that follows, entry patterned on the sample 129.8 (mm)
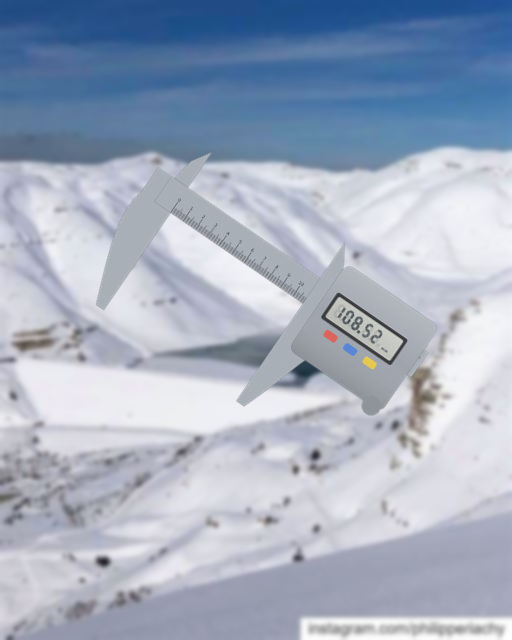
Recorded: 108.52 (mm)
